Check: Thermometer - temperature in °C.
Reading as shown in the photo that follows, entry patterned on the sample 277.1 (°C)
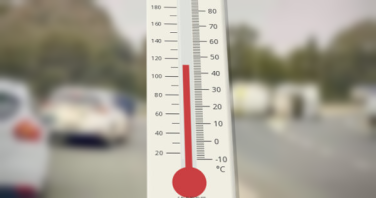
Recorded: 45 (°C)
